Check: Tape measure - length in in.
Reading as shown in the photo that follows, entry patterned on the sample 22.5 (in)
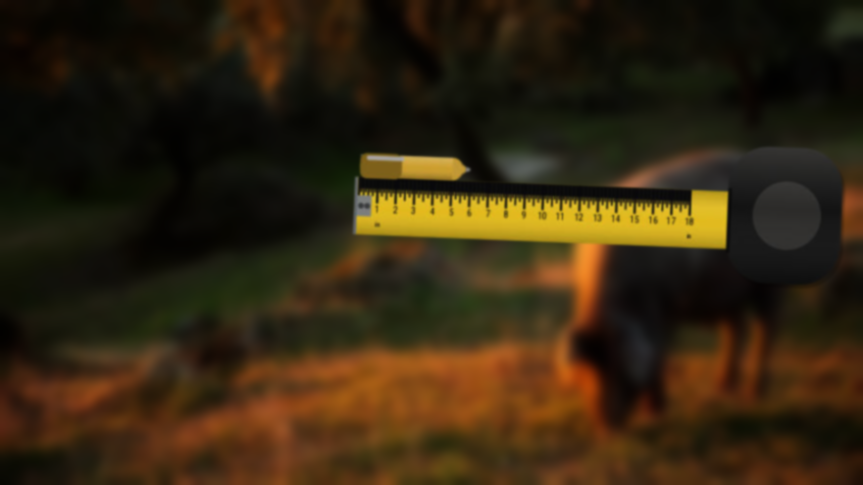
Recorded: 6 (in)
